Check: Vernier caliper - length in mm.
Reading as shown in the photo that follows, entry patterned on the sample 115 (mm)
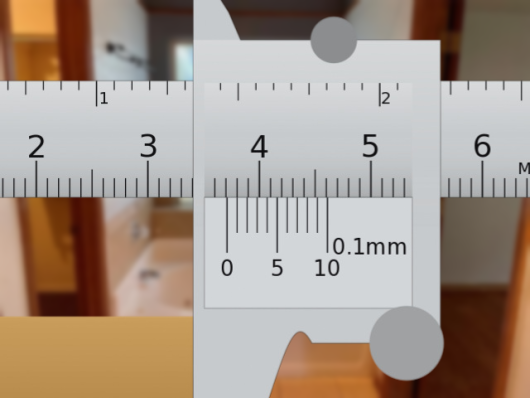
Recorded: 37.1 (mm)
